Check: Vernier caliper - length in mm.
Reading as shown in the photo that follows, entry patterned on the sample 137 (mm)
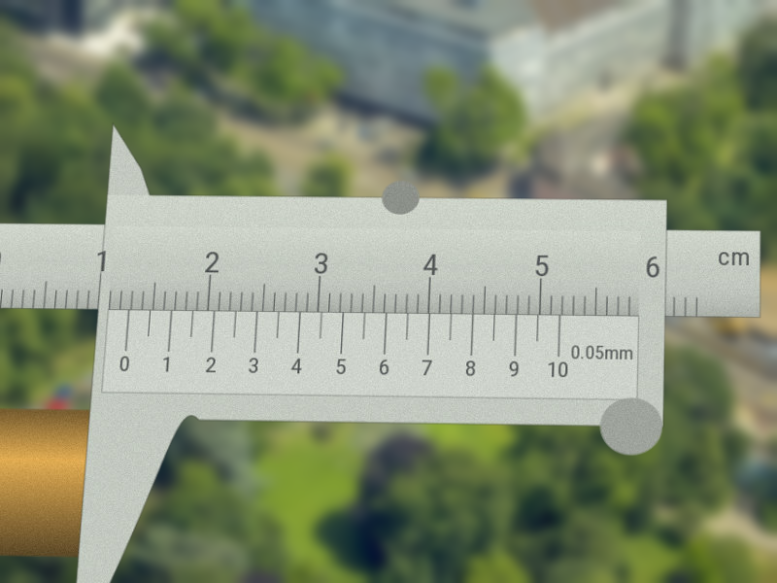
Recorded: 12.8 (mm)
